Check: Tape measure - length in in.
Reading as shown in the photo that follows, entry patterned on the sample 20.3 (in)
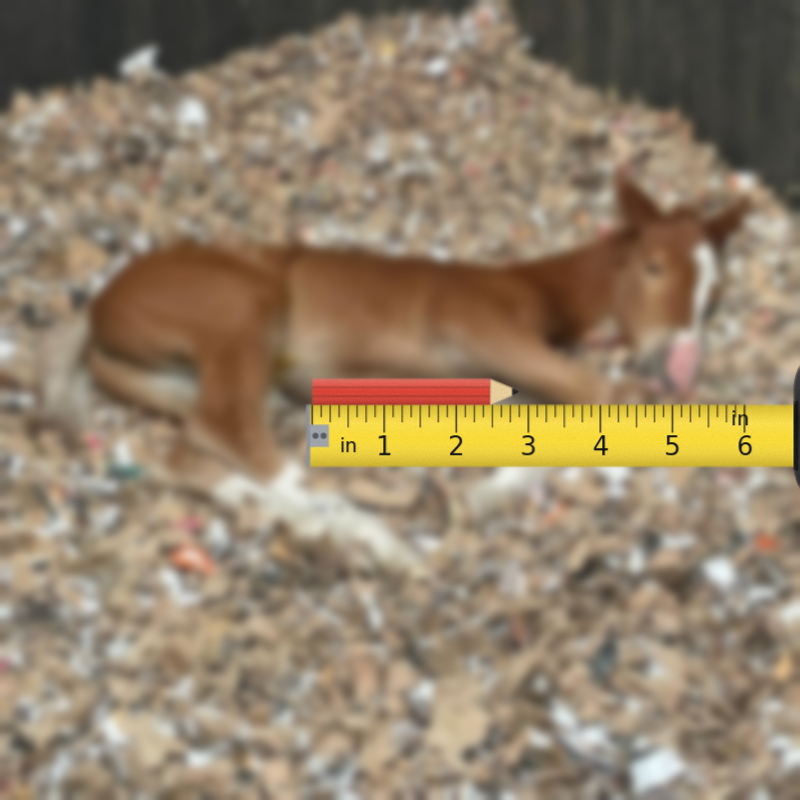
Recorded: 2.875 (in)
